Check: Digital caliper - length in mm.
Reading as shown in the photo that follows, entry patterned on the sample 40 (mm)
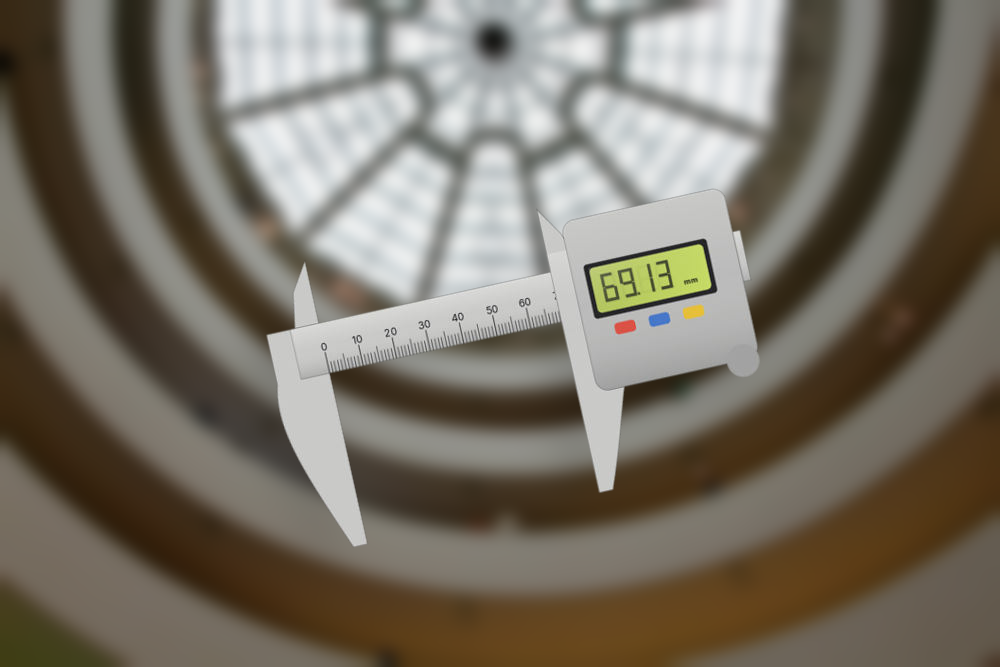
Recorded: 69.13 (mm)
